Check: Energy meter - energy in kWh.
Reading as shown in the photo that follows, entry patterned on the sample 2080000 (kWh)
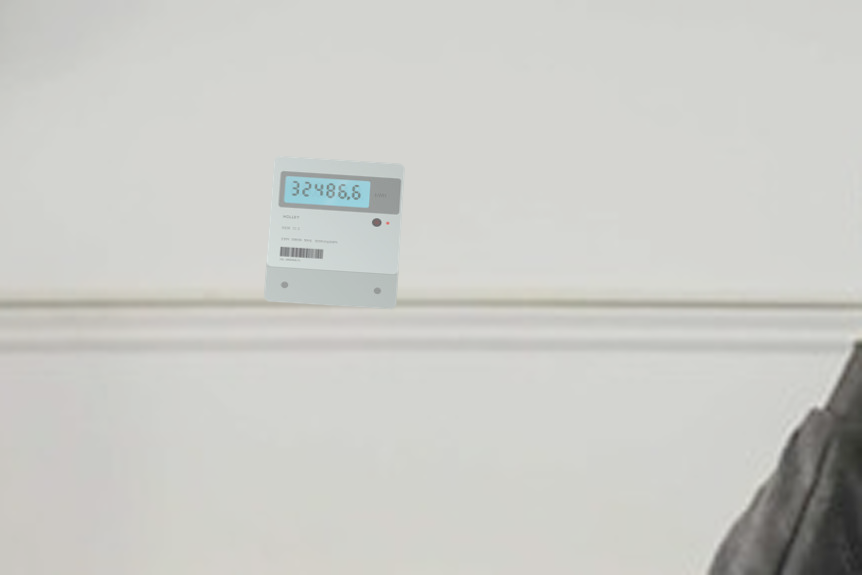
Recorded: 32486.6 (kWh)
